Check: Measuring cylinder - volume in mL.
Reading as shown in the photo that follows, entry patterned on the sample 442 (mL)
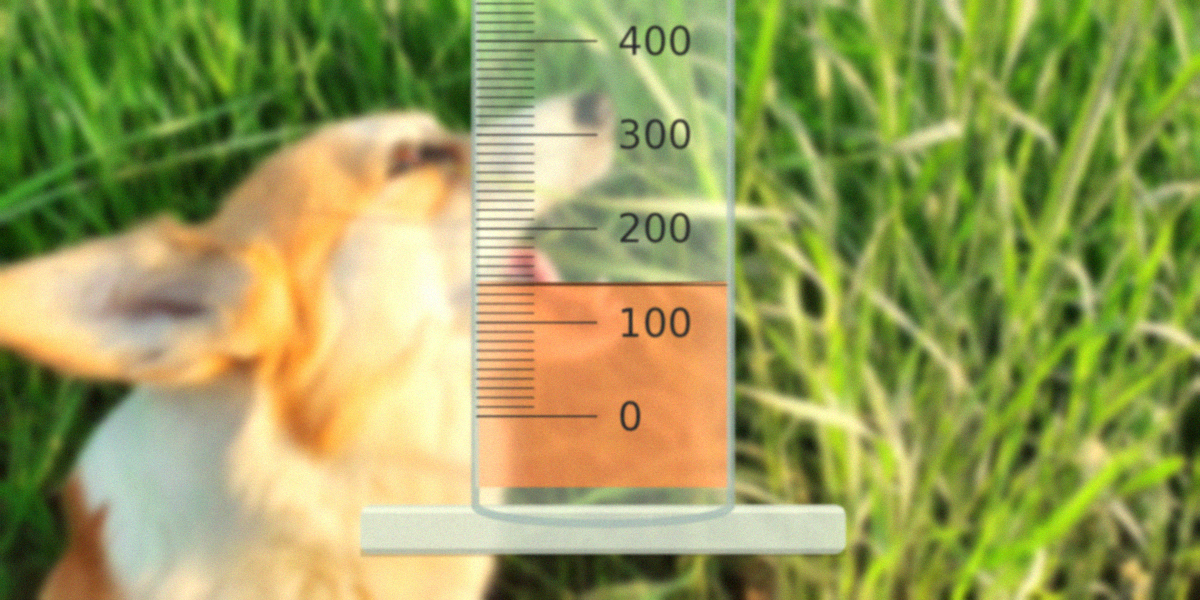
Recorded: 140 (mL)
